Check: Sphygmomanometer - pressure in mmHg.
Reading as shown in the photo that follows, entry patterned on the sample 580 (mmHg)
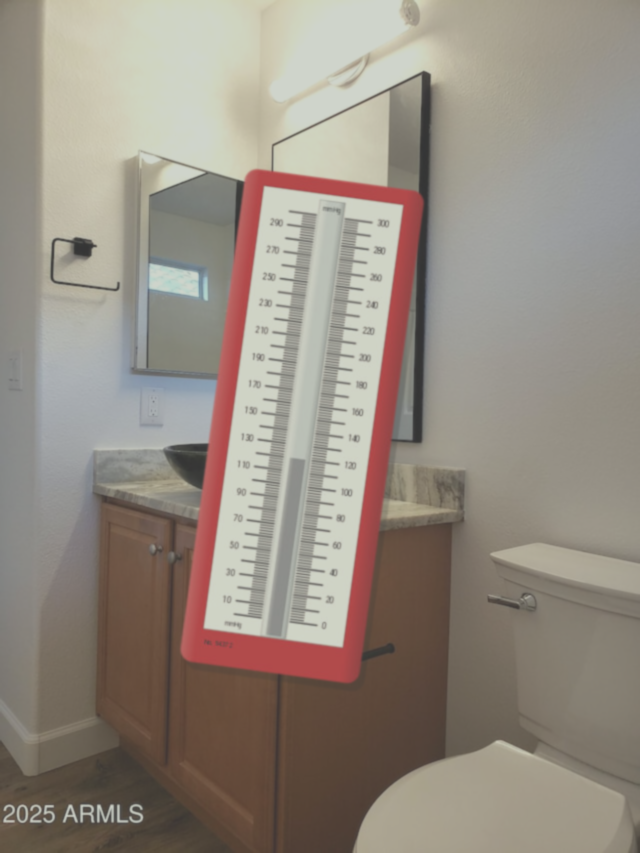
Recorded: 120 (mmHg)
